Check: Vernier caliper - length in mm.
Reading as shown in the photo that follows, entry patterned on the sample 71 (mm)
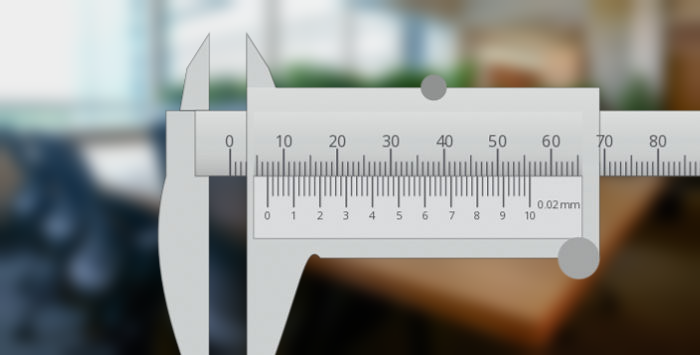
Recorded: 7.0 (mm)
